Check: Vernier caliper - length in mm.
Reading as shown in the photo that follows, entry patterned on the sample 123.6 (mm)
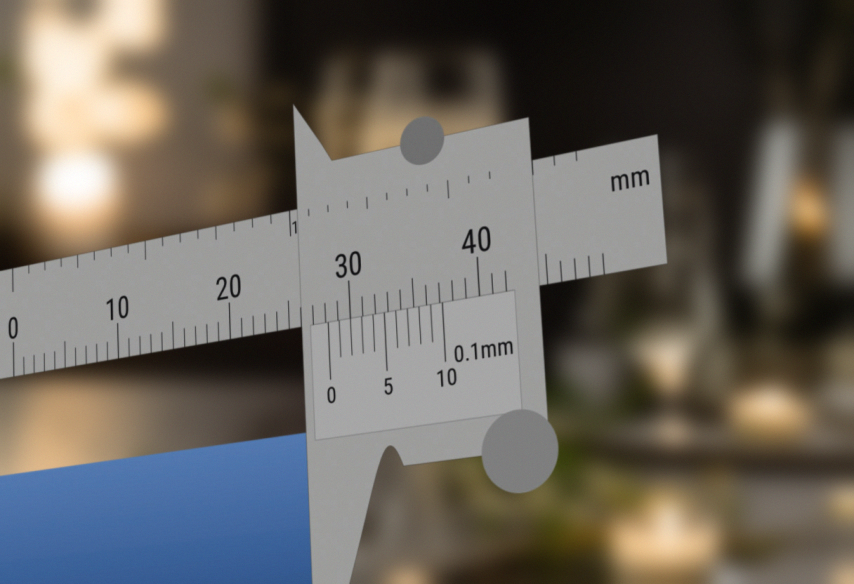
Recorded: 28.2 (mm)
